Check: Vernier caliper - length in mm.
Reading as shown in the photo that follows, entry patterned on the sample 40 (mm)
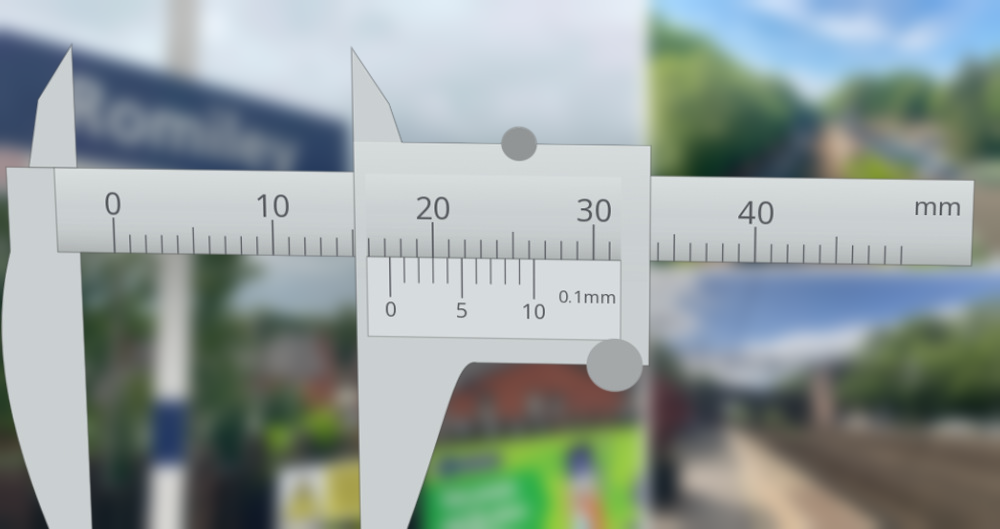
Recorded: 17.3 (mm)
